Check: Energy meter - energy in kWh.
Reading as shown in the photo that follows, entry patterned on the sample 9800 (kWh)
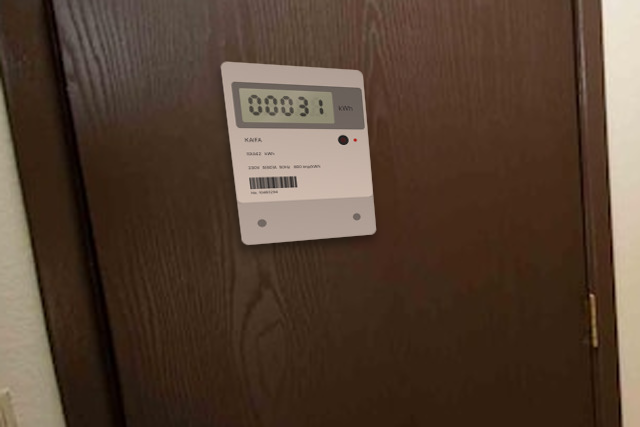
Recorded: 31 (kWh)
